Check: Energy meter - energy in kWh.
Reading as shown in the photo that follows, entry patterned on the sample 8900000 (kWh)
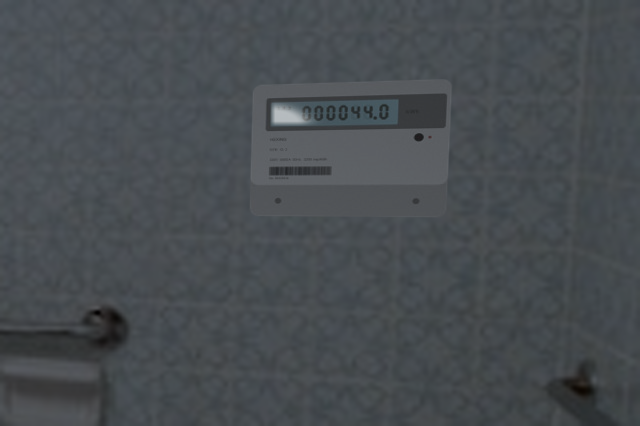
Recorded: 44.0 (kWh)
